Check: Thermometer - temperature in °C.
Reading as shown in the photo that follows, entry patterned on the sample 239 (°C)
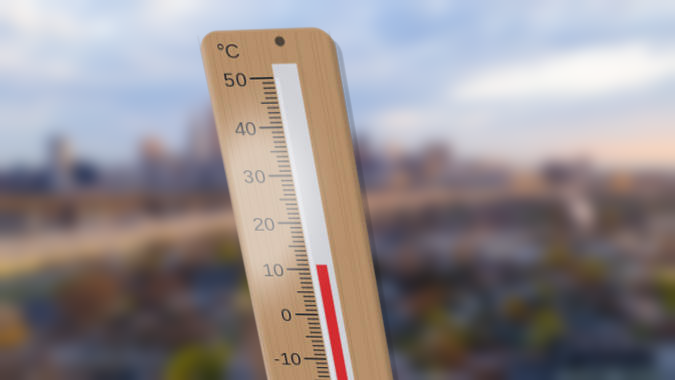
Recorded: 11 (°C)
